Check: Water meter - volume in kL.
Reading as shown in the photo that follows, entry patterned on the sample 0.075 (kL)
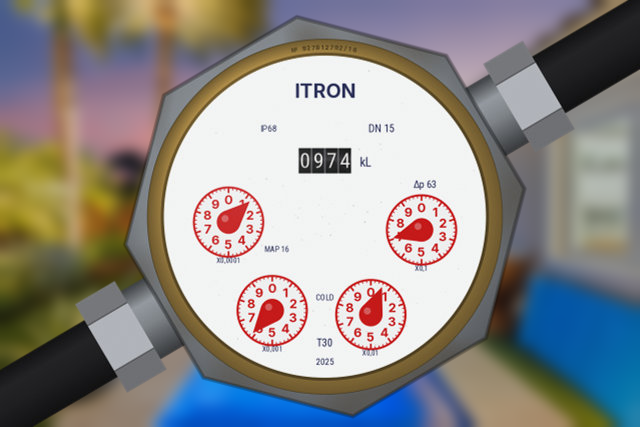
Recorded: 974.7061 (kL)
